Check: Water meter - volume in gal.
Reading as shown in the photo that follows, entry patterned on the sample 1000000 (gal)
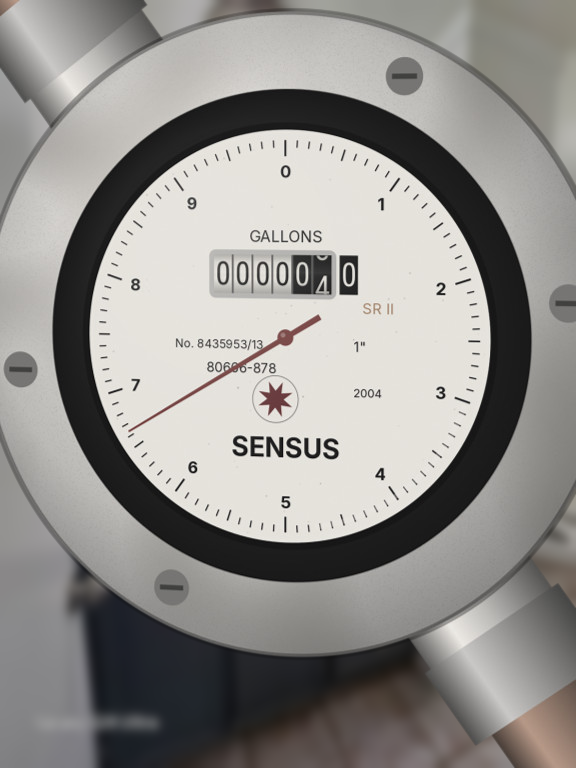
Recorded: 36.6 (gal)
